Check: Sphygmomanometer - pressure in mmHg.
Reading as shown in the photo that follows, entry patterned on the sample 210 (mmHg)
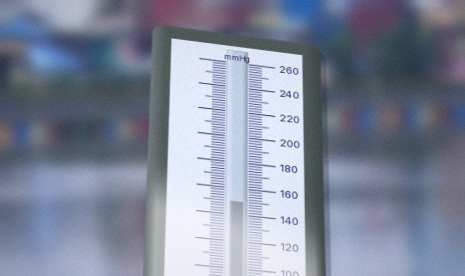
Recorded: 150 (mmHg)
